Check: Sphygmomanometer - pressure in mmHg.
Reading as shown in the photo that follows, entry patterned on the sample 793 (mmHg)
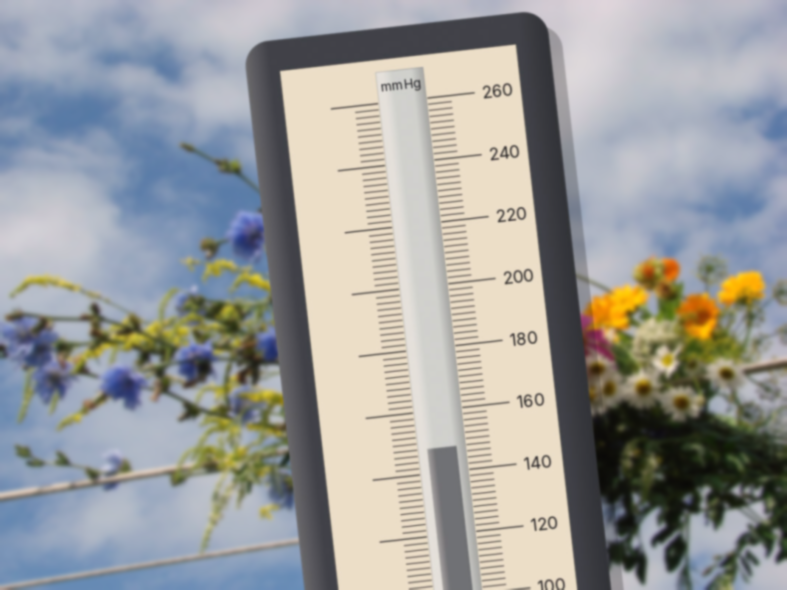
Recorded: 148 (mmHg)
